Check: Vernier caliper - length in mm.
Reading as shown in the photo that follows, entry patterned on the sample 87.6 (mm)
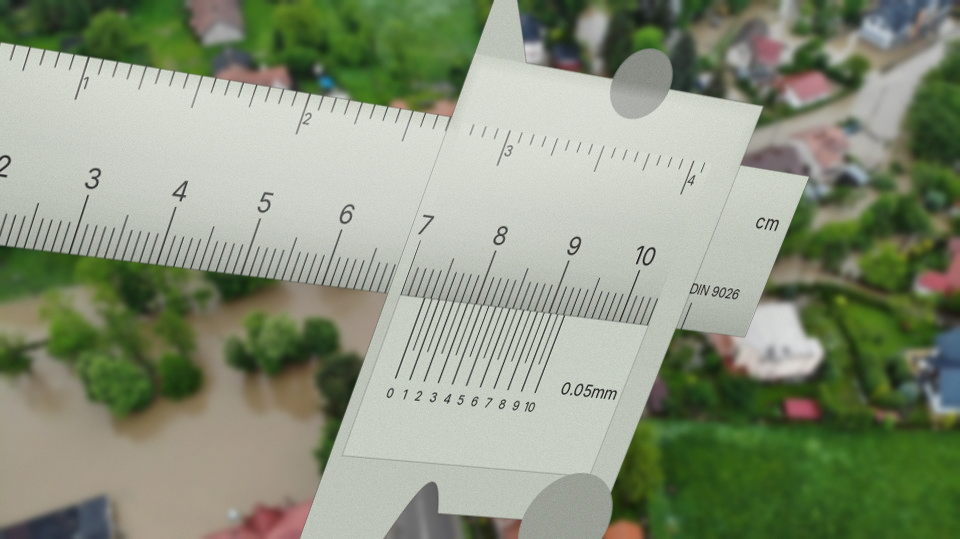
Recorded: 73.2 (mm)
